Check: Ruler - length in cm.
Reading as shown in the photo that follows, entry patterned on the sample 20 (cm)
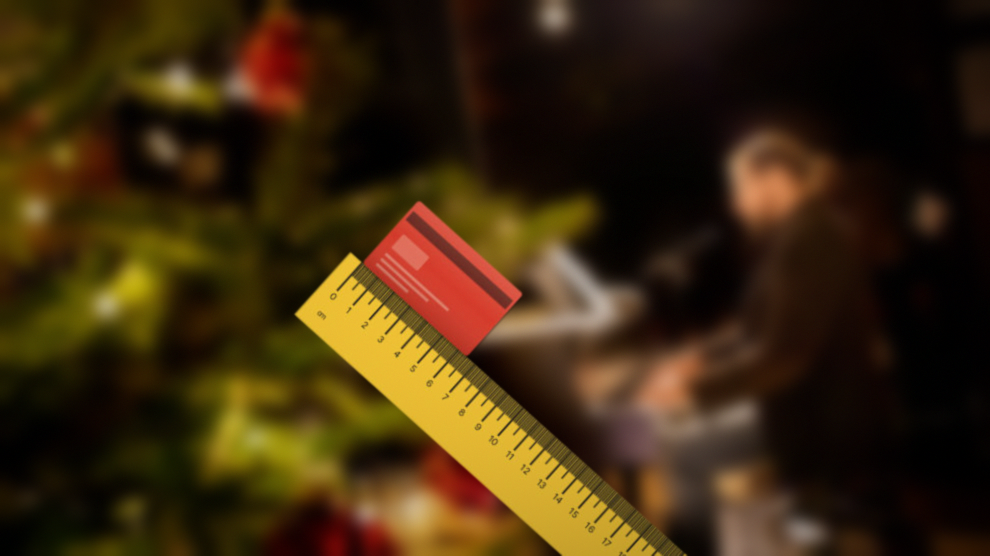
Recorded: 6.5 (cm)
